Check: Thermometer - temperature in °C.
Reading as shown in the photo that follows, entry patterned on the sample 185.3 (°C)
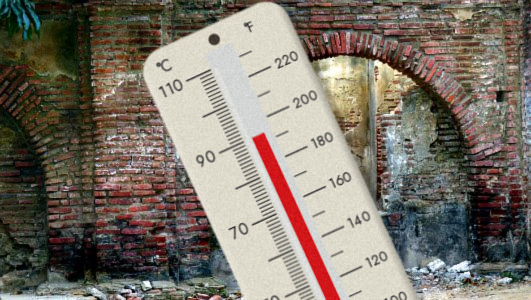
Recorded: 90 (°C)
